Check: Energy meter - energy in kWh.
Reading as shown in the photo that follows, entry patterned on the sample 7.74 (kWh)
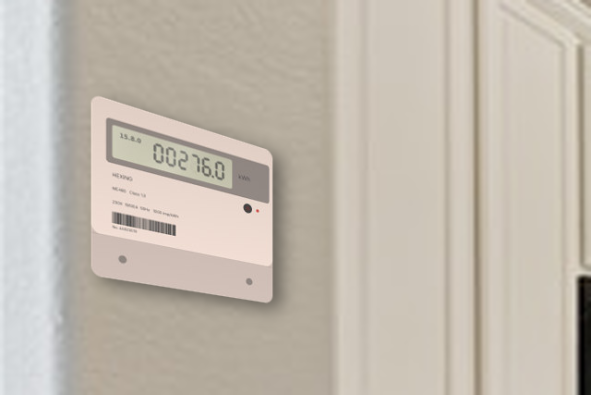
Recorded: 276.0 (kWh)
